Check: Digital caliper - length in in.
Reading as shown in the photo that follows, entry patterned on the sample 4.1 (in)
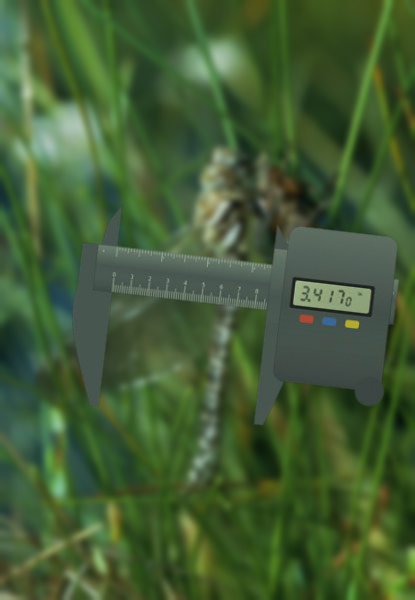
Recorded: 3.4170 (in)
